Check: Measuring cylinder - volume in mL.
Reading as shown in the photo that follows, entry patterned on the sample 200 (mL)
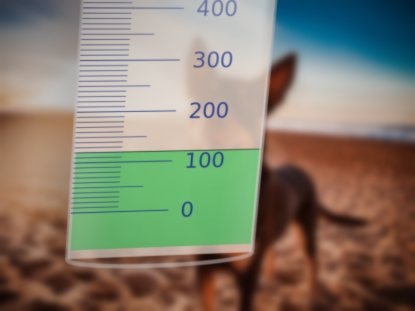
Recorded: 120 (mL)
